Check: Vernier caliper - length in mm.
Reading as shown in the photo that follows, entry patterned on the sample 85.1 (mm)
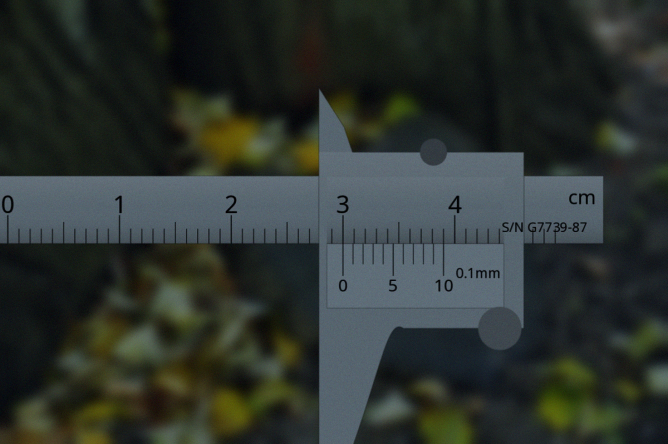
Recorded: 30.0 (mm)
